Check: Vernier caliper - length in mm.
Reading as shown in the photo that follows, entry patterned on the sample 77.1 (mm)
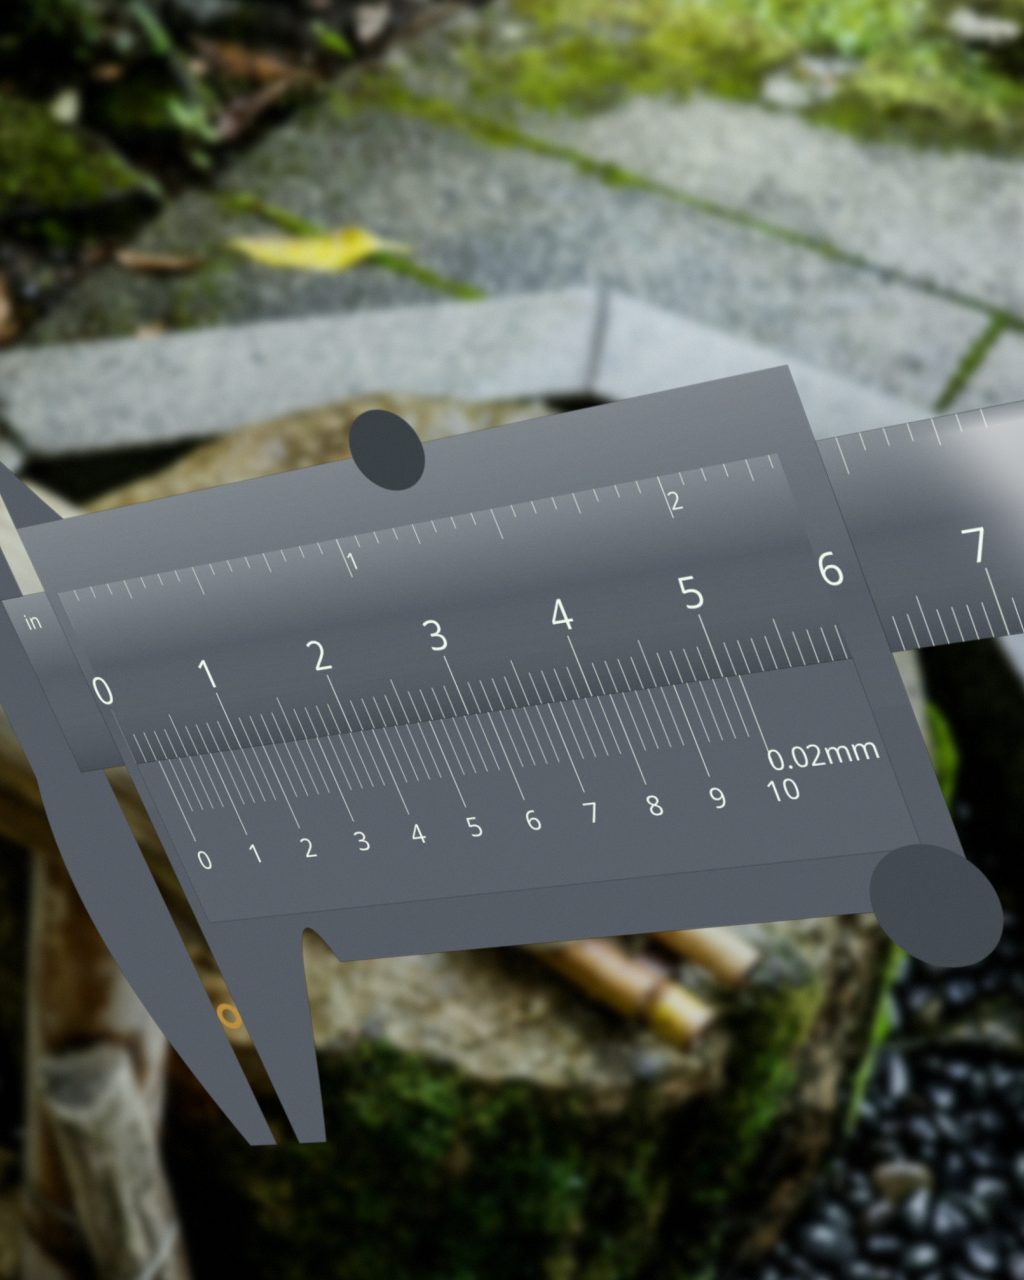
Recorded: 2.2 (mm)
